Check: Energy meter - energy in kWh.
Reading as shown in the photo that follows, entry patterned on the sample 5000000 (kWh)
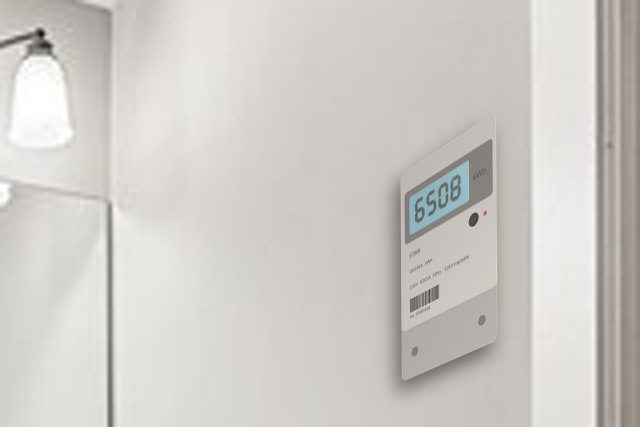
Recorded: 6508 (kWh)
